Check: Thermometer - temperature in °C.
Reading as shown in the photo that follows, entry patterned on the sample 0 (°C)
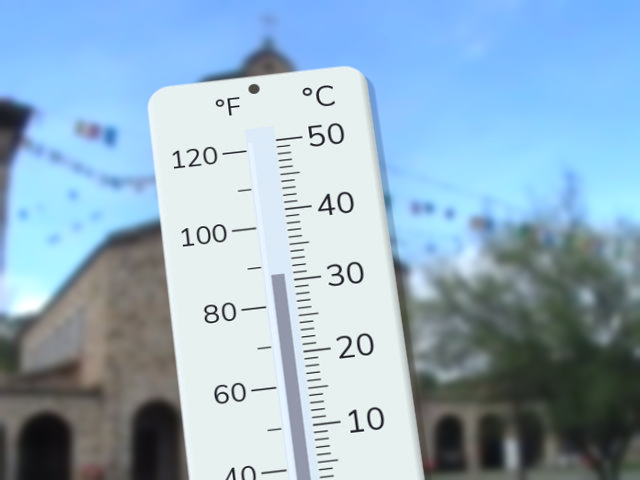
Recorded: 31 (°C)
